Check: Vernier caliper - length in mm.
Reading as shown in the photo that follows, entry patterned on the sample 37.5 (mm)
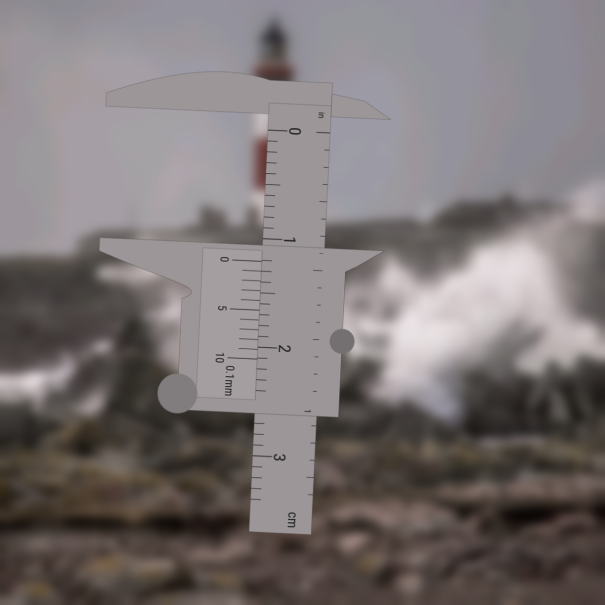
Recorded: 12.1 (mm)
